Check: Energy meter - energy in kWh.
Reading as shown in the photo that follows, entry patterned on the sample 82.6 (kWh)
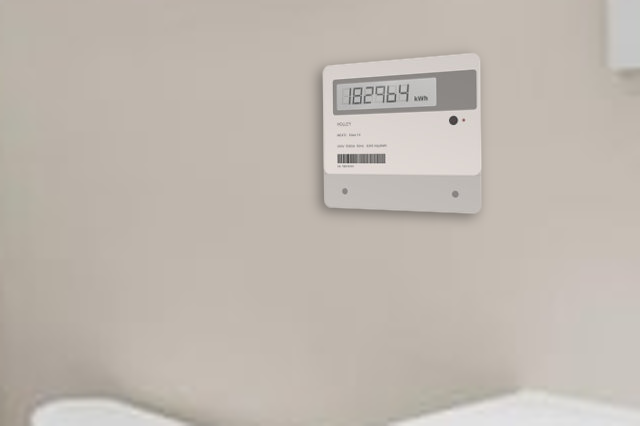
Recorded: 182964 (kWh)
